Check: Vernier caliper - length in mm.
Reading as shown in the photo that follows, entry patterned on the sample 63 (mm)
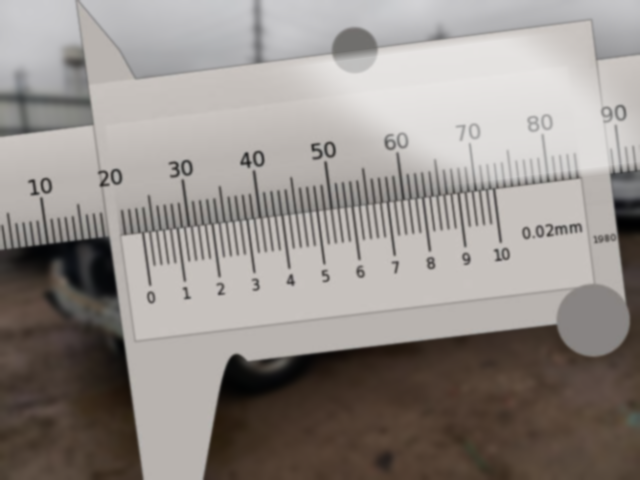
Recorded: 23.5 (mm)
